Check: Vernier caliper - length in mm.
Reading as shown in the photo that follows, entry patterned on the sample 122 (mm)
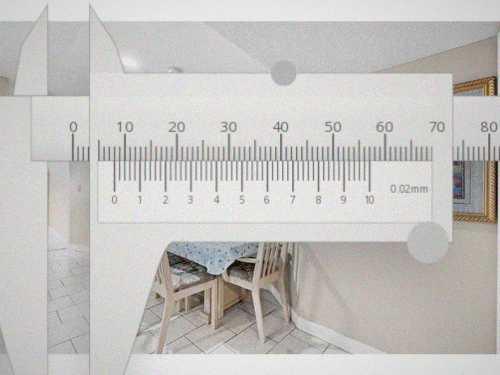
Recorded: 8.0 (mm)
